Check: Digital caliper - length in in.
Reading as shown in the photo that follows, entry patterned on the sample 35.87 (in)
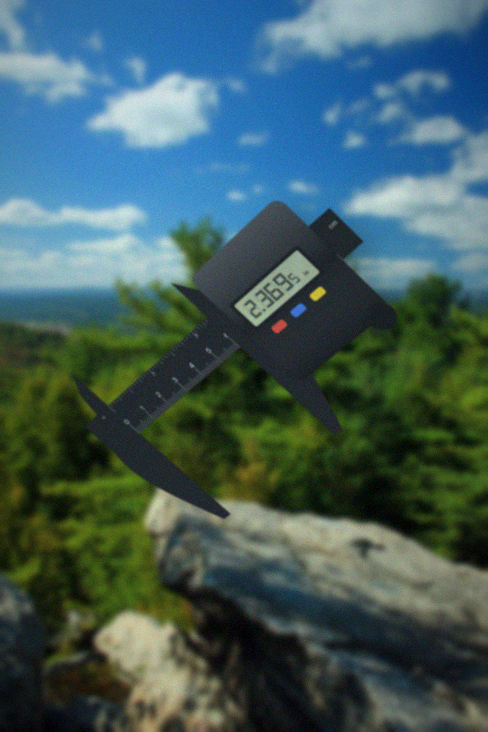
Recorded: 2.3695 (in)
